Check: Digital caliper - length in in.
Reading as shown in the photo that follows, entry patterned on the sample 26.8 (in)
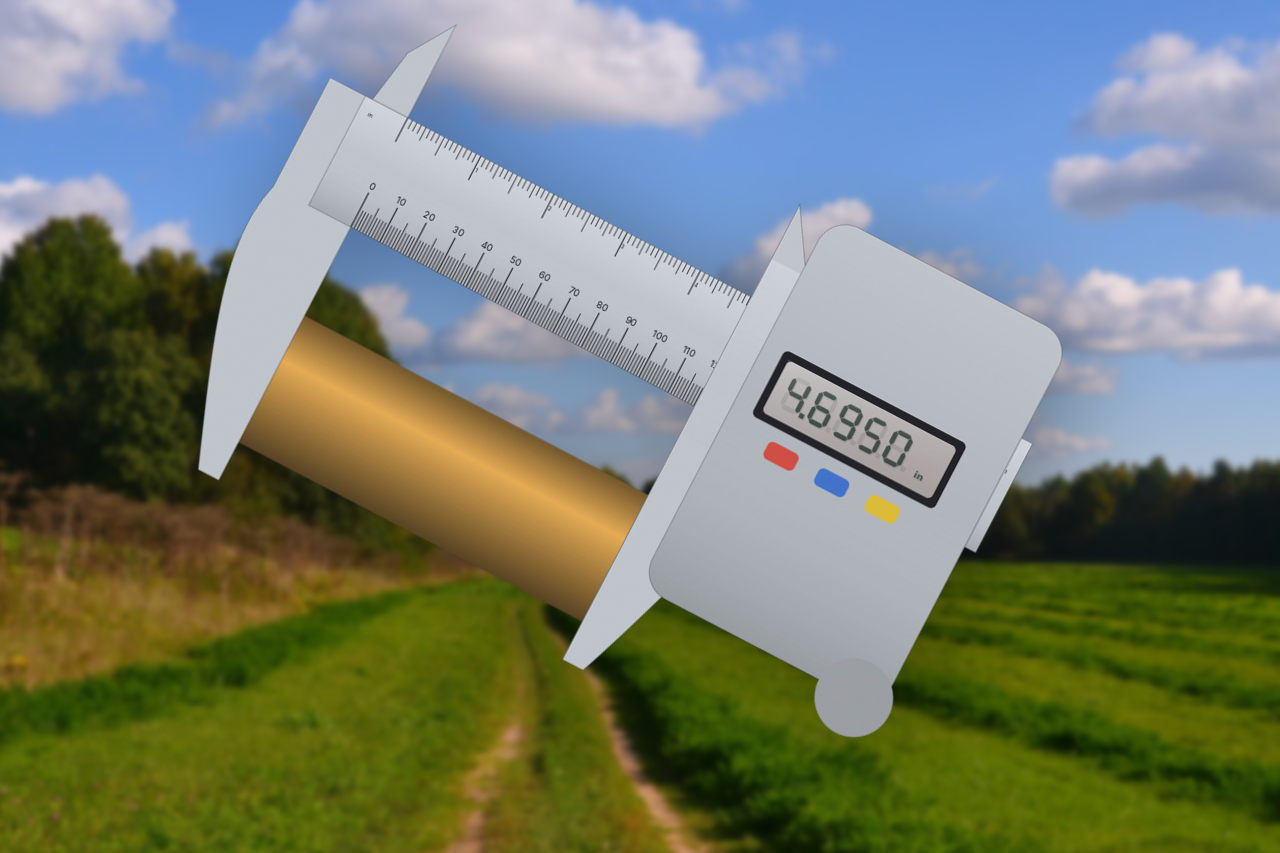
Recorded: 4.6950 (in)
